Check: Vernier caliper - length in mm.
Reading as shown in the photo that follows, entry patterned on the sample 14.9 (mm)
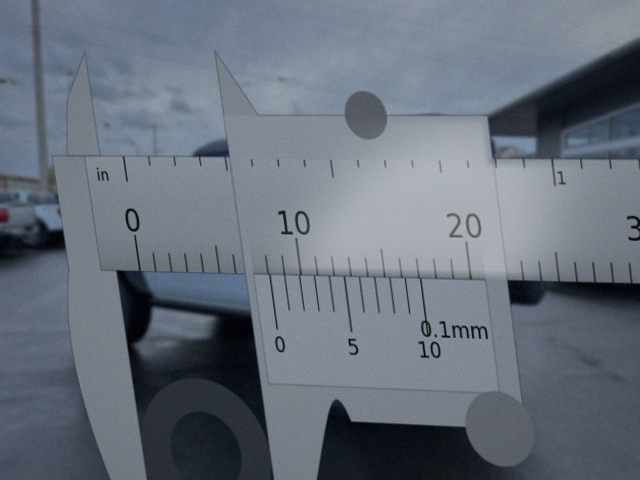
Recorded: 8.1 (mm)
